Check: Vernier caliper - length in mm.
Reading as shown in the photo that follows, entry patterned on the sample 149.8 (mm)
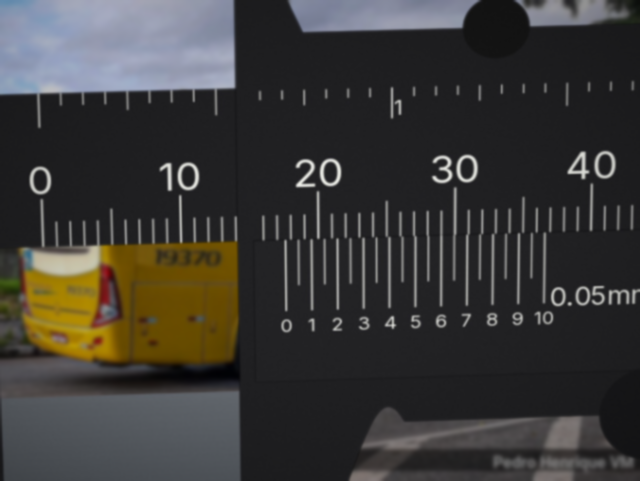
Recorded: 17.6 (mm)
